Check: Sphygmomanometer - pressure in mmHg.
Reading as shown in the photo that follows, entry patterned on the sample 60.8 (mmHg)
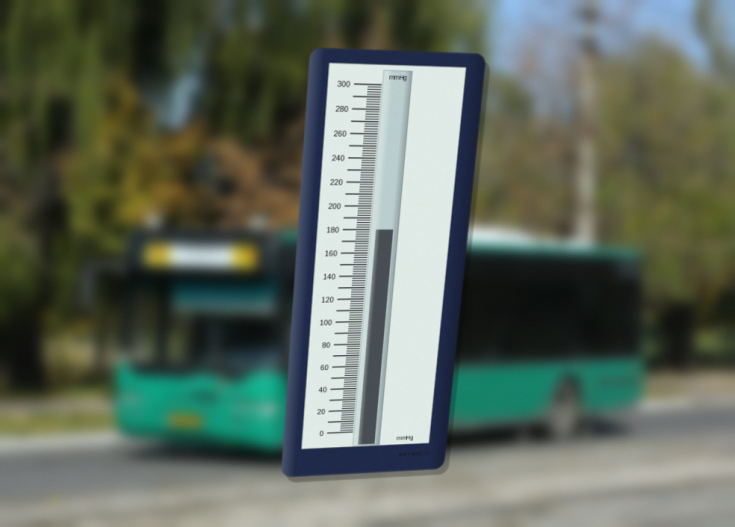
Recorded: 180 (mmHg)
